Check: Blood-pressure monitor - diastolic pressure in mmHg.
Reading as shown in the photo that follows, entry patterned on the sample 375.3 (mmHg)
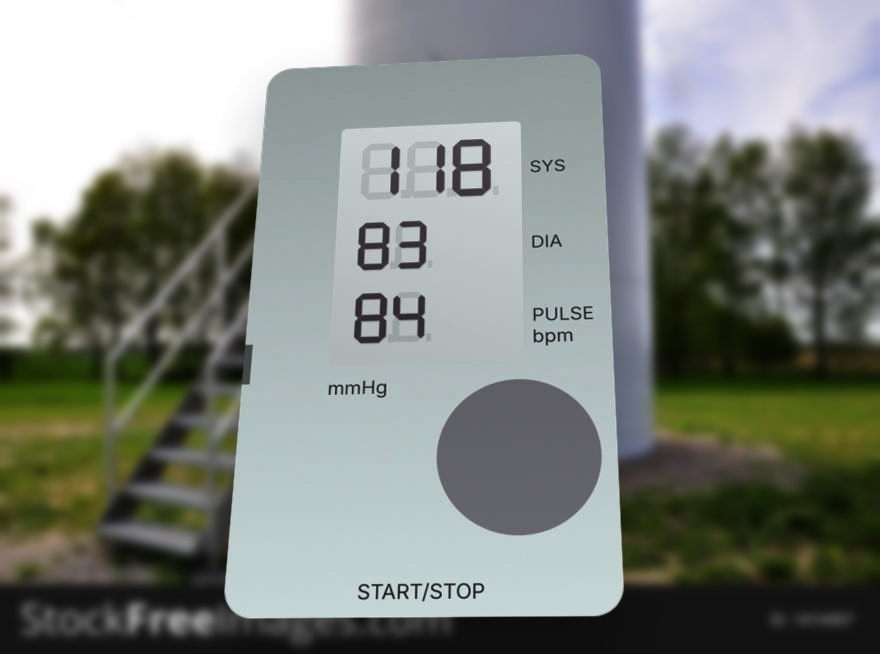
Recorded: 83 (mmHg)
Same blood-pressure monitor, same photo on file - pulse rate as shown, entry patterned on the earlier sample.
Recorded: 84 (bpm)
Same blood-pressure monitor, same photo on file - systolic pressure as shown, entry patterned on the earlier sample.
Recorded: 118 (mmHg)
